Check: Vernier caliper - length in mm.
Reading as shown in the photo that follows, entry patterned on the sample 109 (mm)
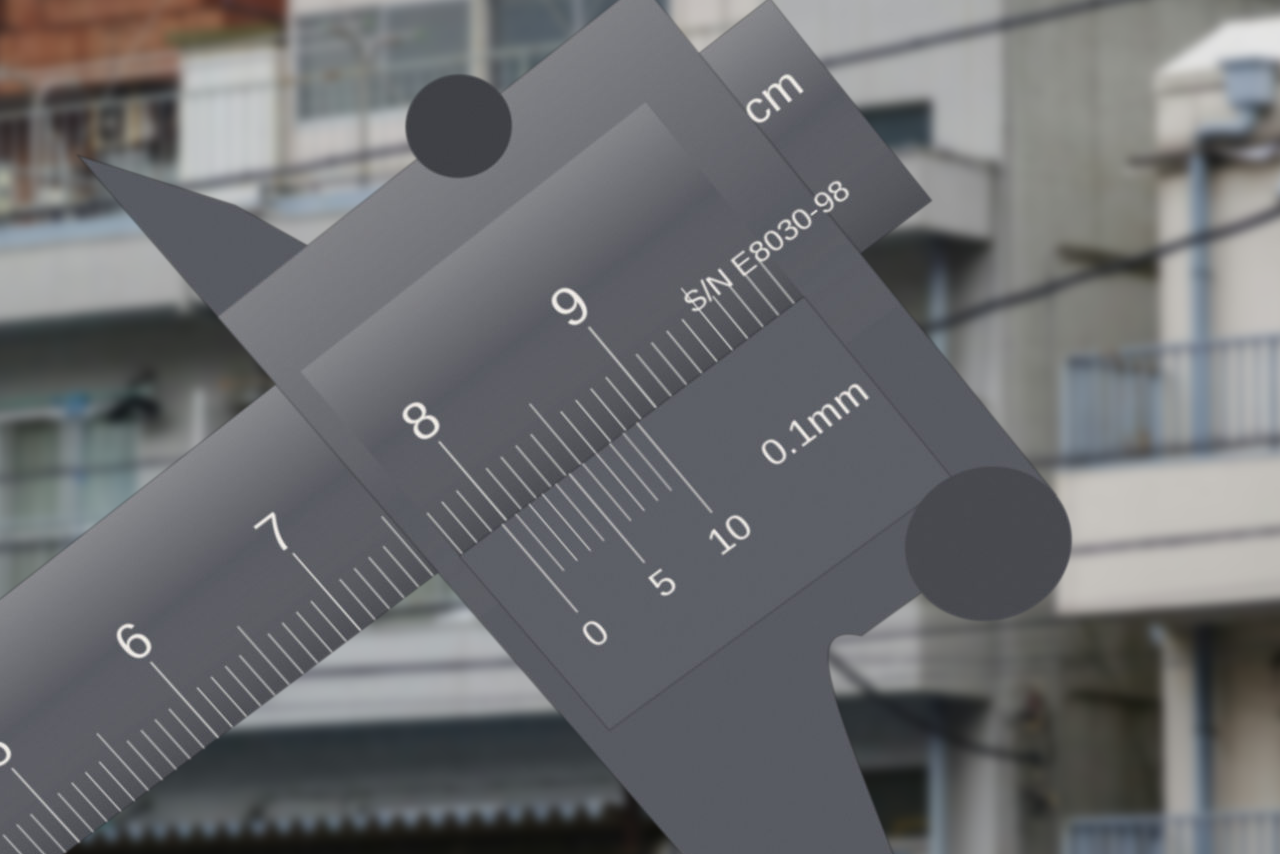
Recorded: 79.7 (mm)
